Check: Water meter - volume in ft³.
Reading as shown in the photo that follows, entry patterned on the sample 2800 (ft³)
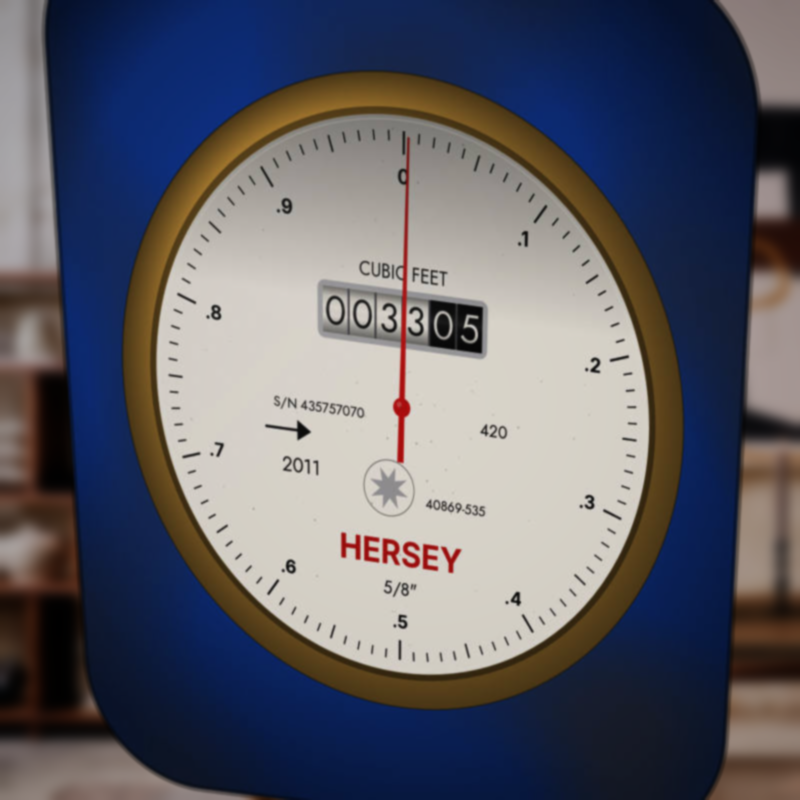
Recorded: 3305.00 (ft³)
